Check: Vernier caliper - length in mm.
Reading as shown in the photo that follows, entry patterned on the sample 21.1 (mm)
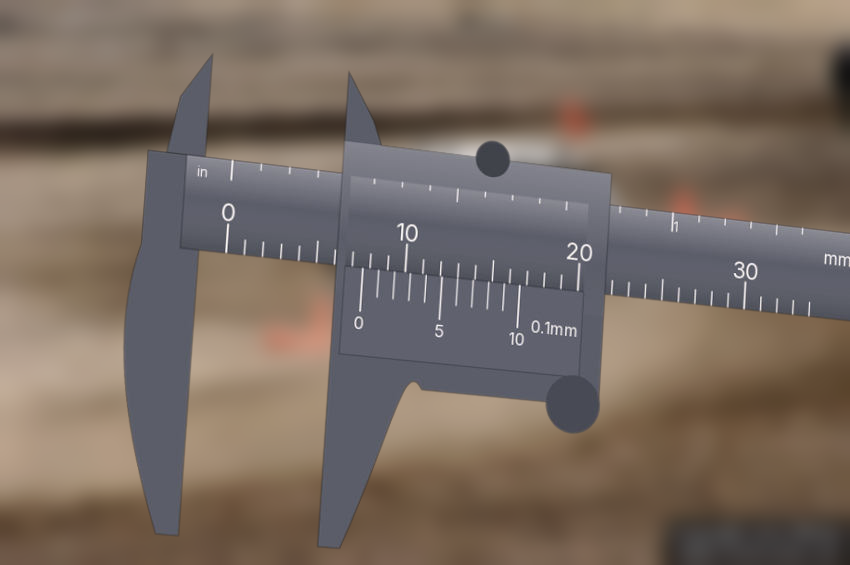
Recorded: 7.6 (mm)
